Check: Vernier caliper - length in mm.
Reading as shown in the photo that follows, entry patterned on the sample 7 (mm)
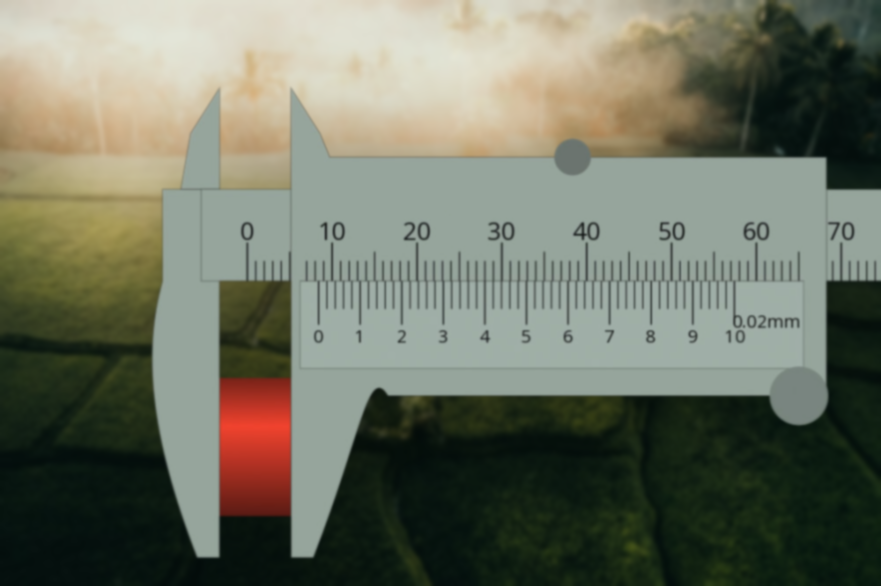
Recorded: 8.4 (mm)
